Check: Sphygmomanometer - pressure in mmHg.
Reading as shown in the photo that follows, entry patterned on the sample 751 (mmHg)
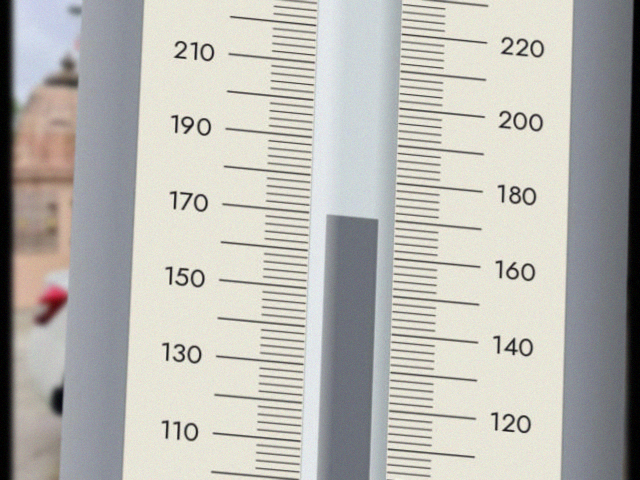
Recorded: 170 (mmHg)
